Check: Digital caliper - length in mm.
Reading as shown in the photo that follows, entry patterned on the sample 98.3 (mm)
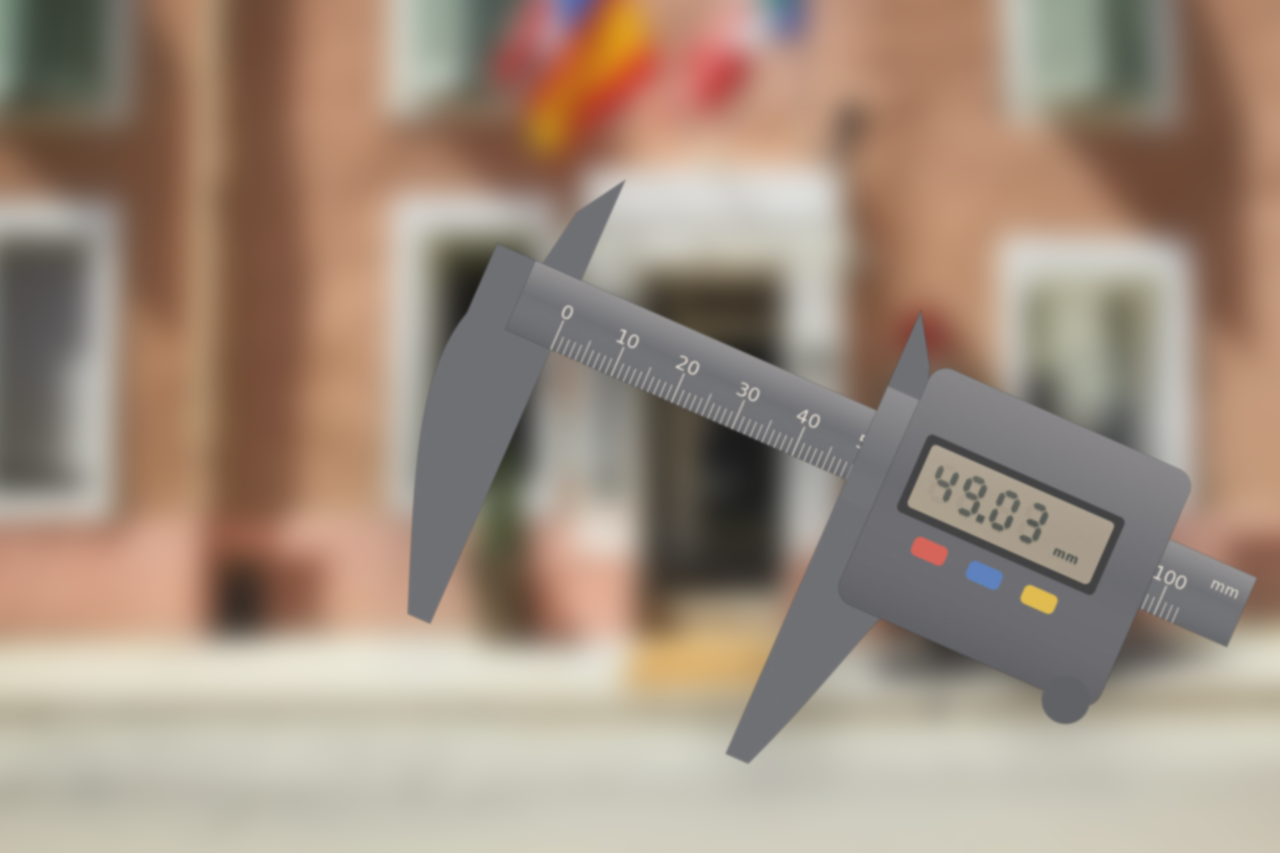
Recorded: 49.03 (mm)
